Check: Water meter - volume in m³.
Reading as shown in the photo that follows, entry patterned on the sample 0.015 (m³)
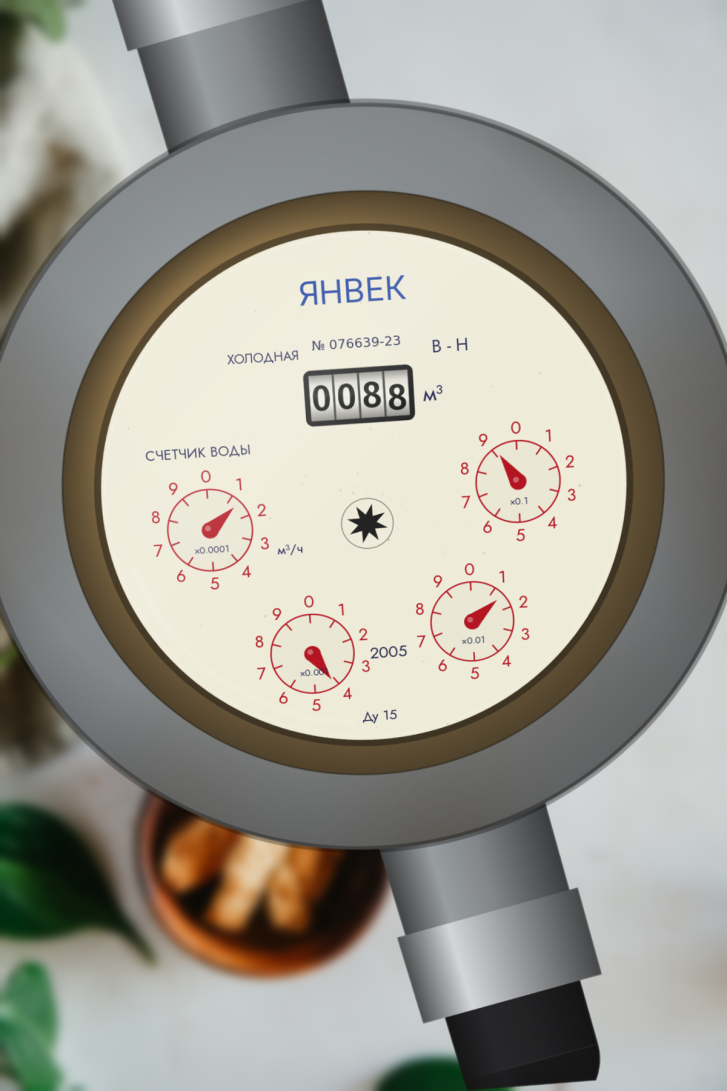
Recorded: 87.9141 (m³)
